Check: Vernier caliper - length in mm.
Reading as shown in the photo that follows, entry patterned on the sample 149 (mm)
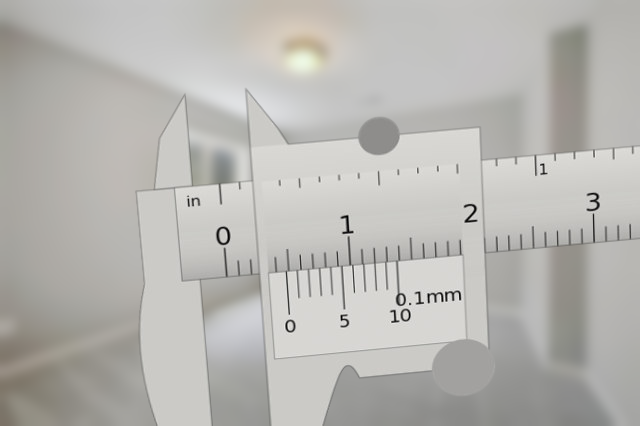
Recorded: 4.8 (mm)
